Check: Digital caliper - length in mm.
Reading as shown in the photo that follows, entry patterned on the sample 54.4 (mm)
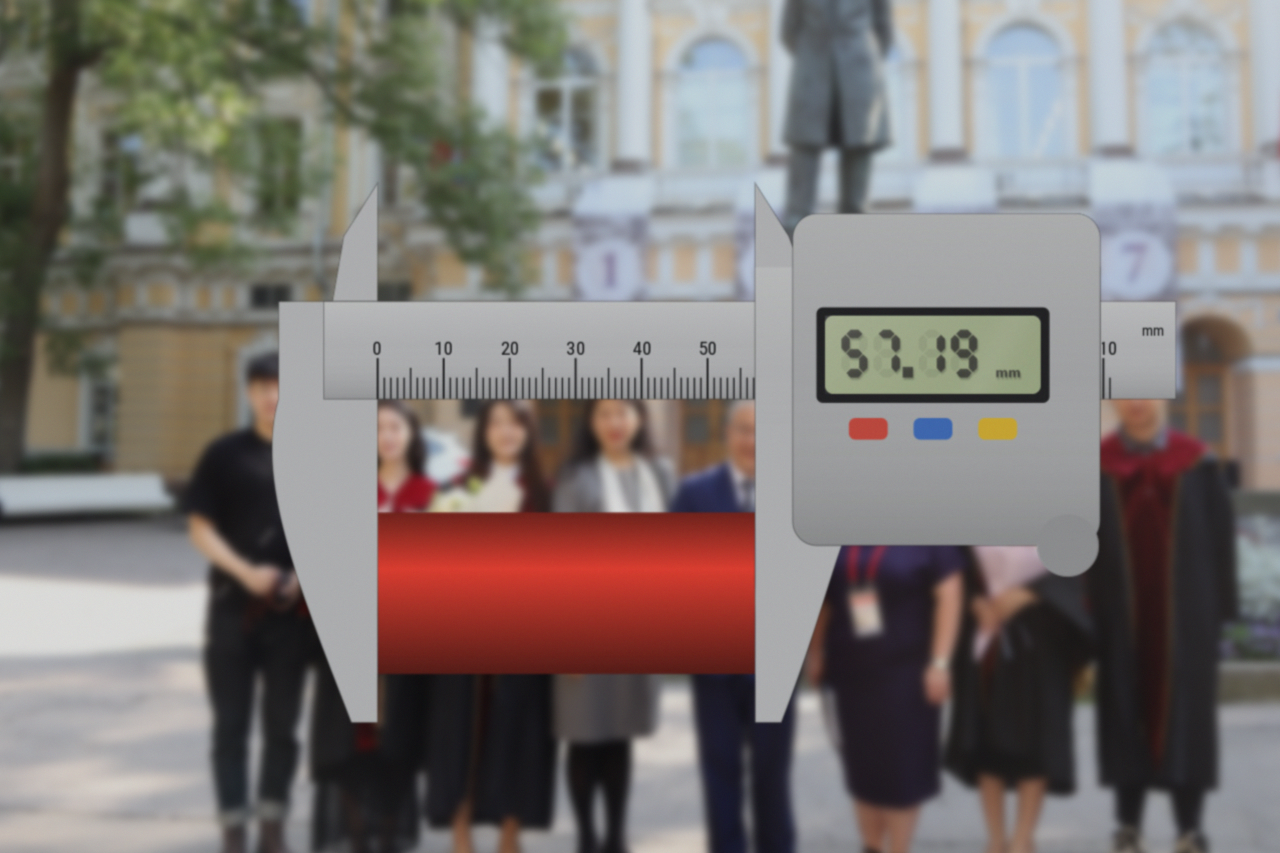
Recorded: 57.19 (mm)
